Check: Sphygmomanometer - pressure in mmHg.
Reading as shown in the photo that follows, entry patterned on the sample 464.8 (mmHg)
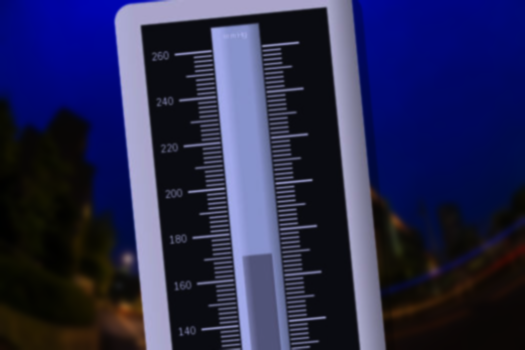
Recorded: 170 (mmHg)
